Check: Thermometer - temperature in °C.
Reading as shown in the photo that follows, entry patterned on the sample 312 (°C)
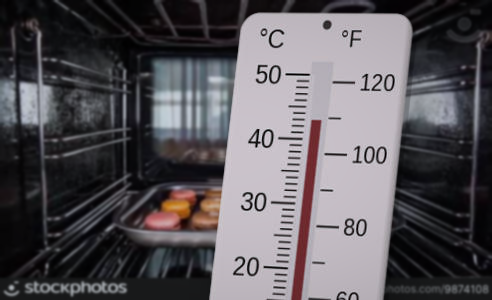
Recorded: 43 (°C)
